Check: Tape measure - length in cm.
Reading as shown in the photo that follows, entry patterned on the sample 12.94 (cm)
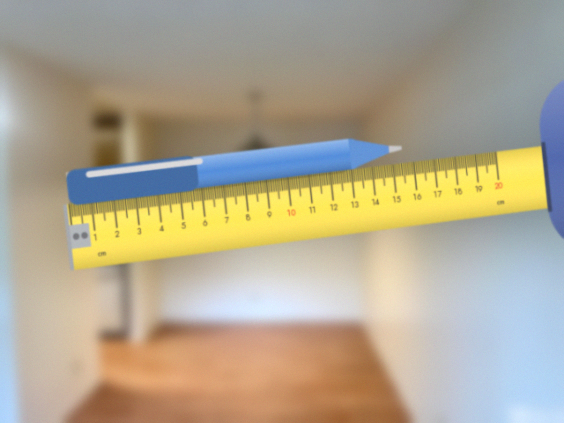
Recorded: 15.5 (cm)
